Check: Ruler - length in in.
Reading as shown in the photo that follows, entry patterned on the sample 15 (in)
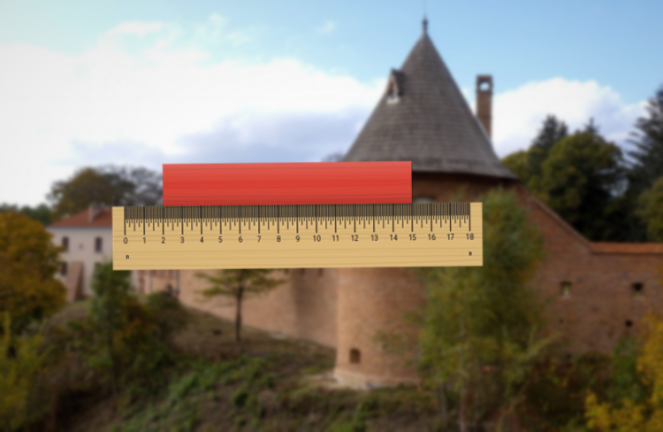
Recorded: 13 (in)
